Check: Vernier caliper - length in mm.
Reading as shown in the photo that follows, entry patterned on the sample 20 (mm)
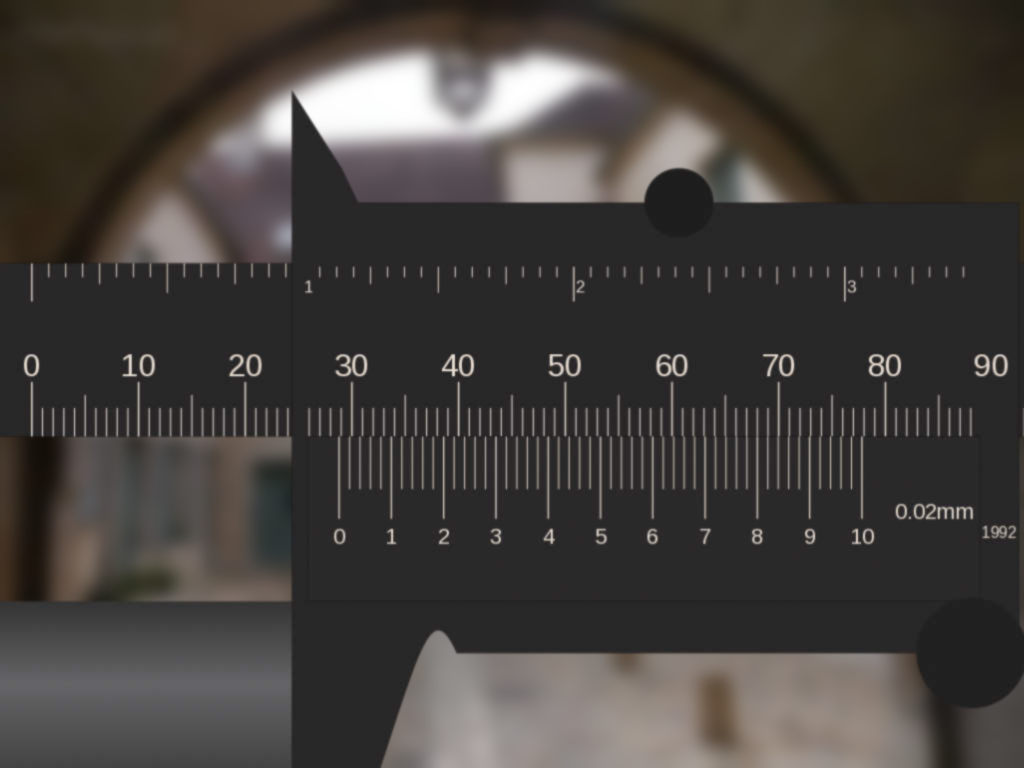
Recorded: 28.8 (mm)
